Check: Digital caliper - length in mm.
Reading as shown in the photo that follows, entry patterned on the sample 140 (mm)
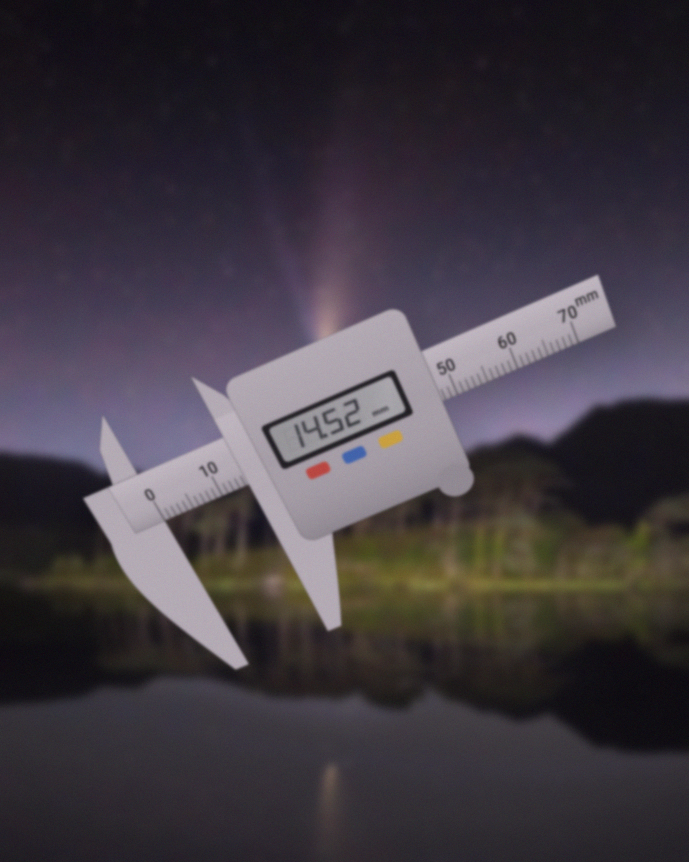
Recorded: 14.52 (mm)
